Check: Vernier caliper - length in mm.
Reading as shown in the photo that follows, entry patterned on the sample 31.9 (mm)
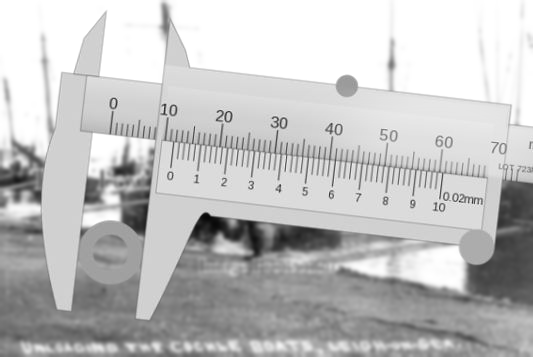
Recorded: 11.6 (mm)
